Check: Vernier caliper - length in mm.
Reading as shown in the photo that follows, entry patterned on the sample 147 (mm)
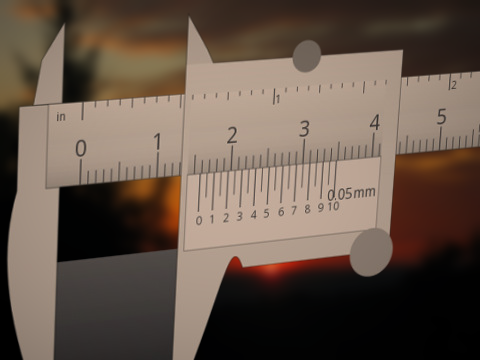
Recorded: 15.8 (mm)
